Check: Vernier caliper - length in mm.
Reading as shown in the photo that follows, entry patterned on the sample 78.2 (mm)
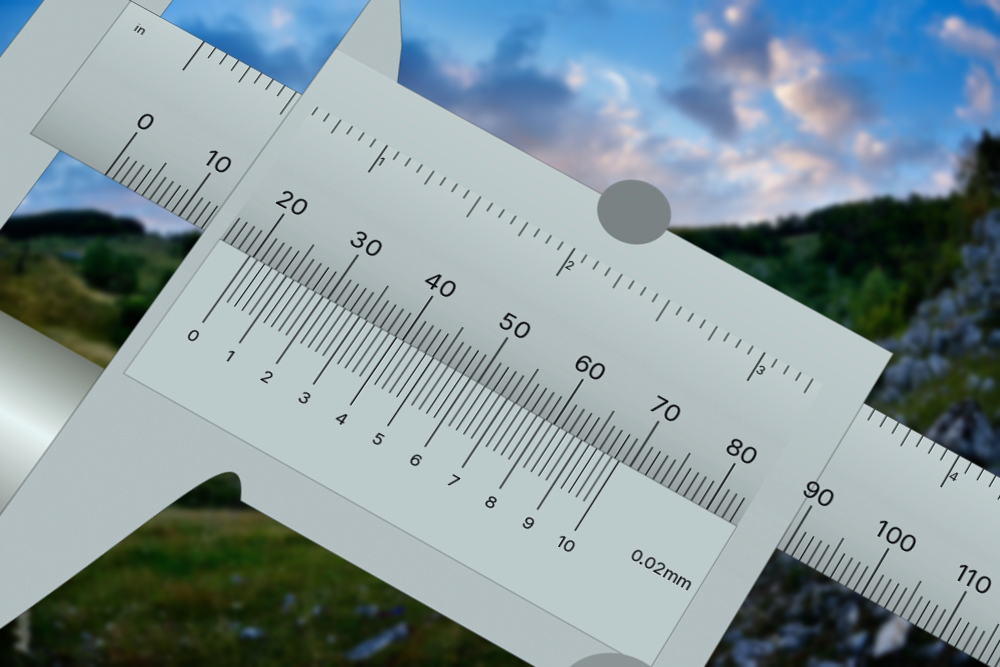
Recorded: 19.6 (mm)
